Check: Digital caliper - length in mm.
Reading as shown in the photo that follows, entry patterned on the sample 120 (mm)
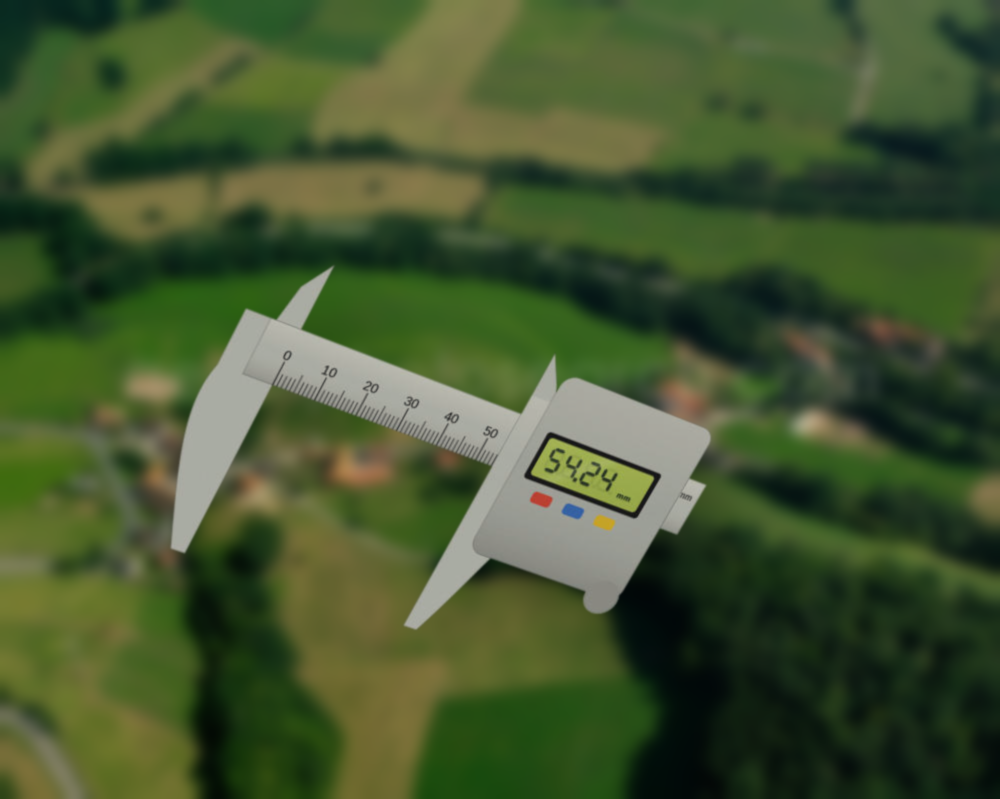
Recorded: 54.24 (mm)
